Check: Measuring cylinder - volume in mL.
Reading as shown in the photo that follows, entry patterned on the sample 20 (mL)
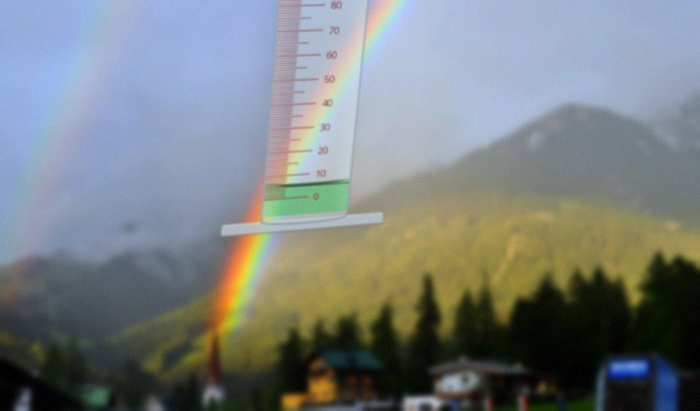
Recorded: 5 (mL)
